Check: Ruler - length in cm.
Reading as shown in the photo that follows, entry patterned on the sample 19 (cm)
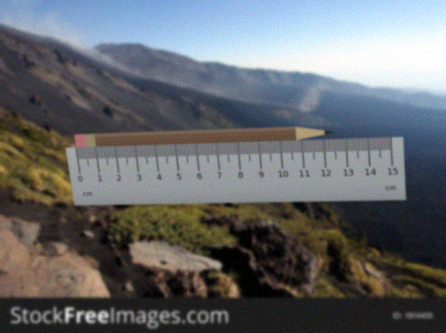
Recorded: 12.5 (cm)
